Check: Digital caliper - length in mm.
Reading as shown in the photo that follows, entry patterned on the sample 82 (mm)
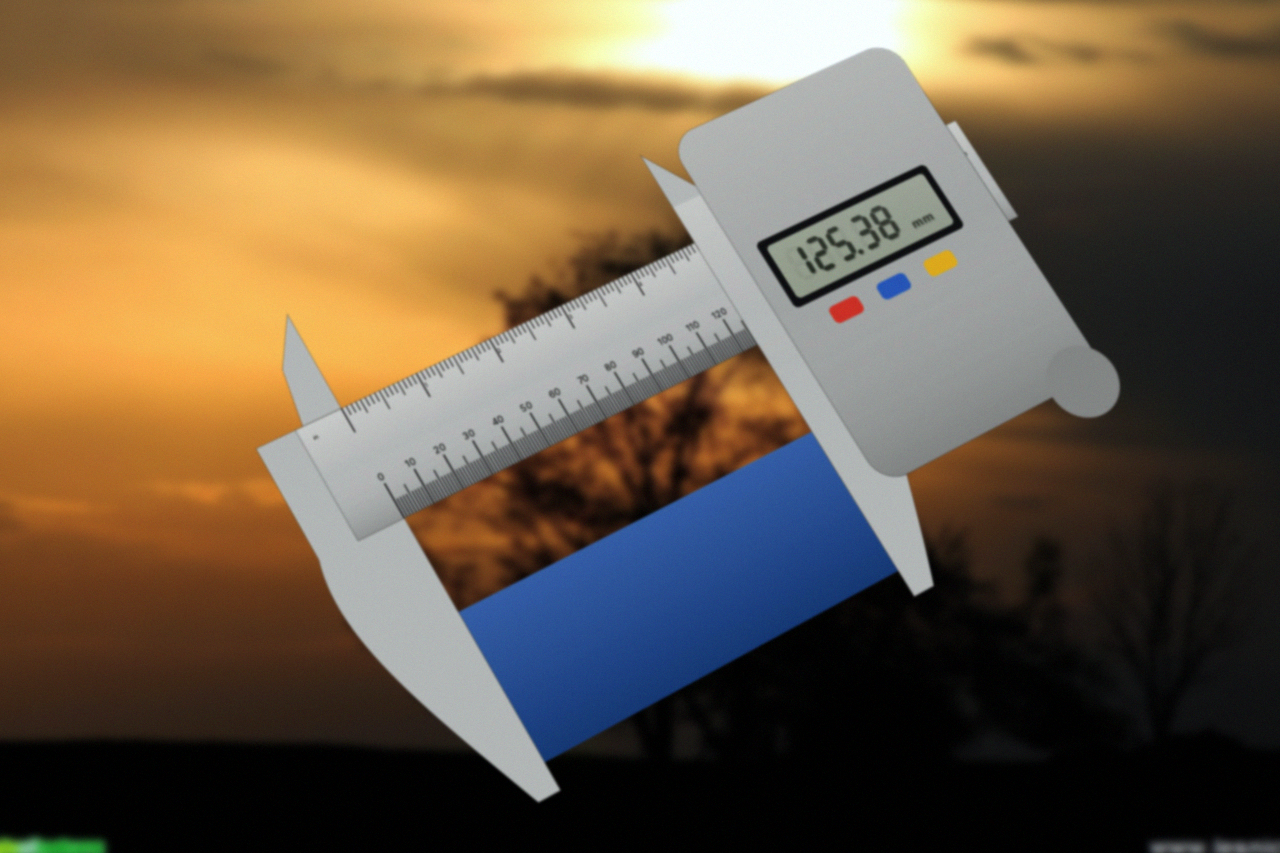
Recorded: 125.38 (mm)
